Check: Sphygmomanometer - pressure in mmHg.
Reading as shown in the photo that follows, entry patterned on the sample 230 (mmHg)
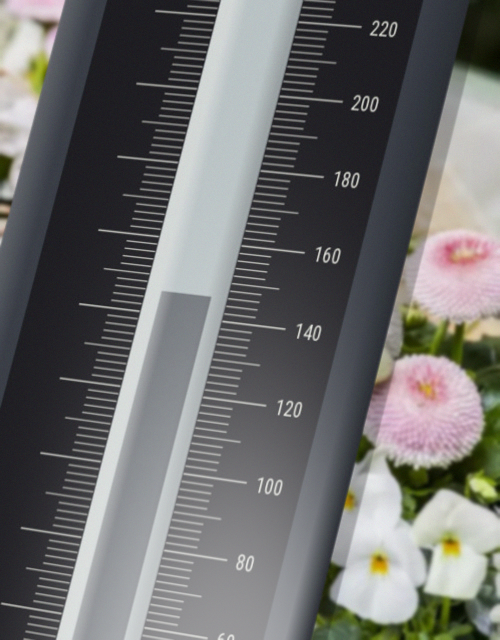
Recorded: 146 (mmHg)
